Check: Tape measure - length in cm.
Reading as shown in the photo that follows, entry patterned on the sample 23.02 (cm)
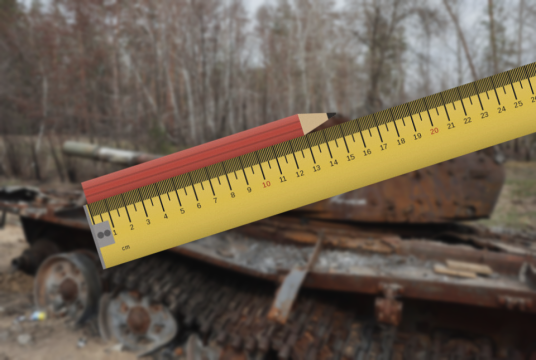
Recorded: 15 (cm)
